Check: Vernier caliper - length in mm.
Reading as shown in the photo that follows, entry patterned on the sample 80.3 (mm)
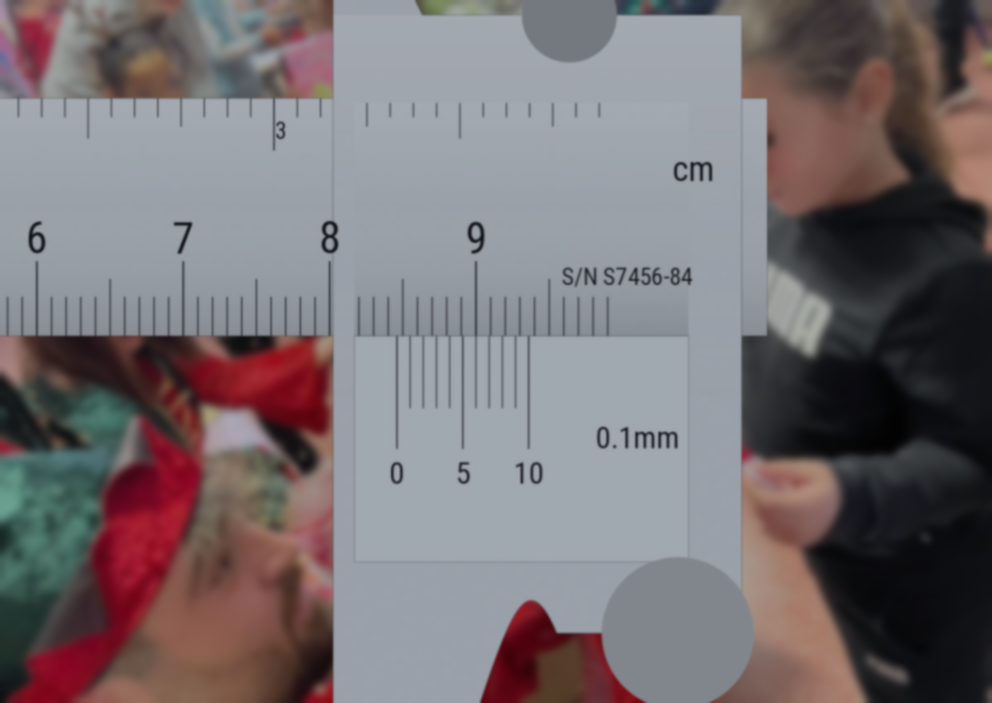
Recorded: 84.6 (mm)
